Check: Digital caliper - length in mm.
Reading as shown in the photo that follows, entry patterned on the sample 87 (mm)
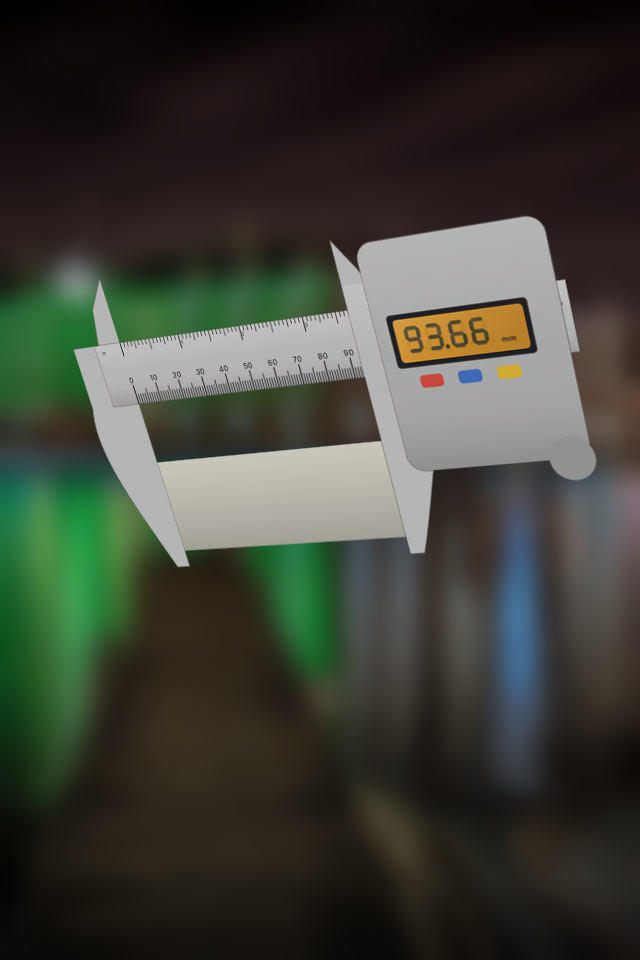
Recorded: 93.66 (mm)
